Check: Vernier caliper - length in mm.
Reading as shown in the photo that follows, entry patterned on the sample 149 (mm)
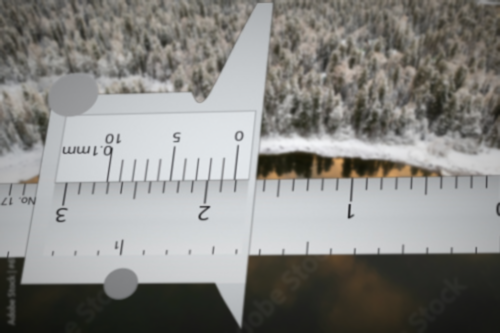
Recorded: 18.1 (mm)
